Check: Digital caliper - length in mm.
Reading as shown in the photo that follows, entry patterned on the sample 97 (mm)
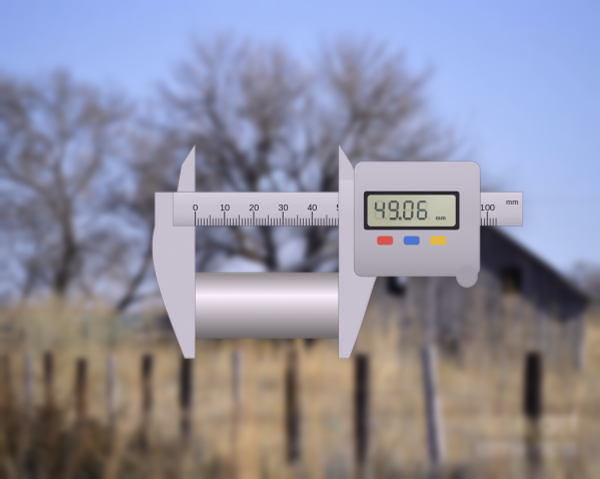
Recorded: 49.06 (mm)
